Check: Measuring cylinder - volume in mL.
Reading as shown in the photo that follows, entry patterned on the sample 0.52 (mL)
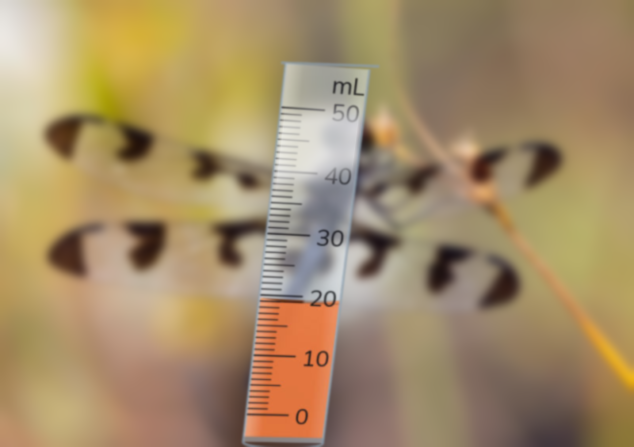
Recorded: 19 (mL)
